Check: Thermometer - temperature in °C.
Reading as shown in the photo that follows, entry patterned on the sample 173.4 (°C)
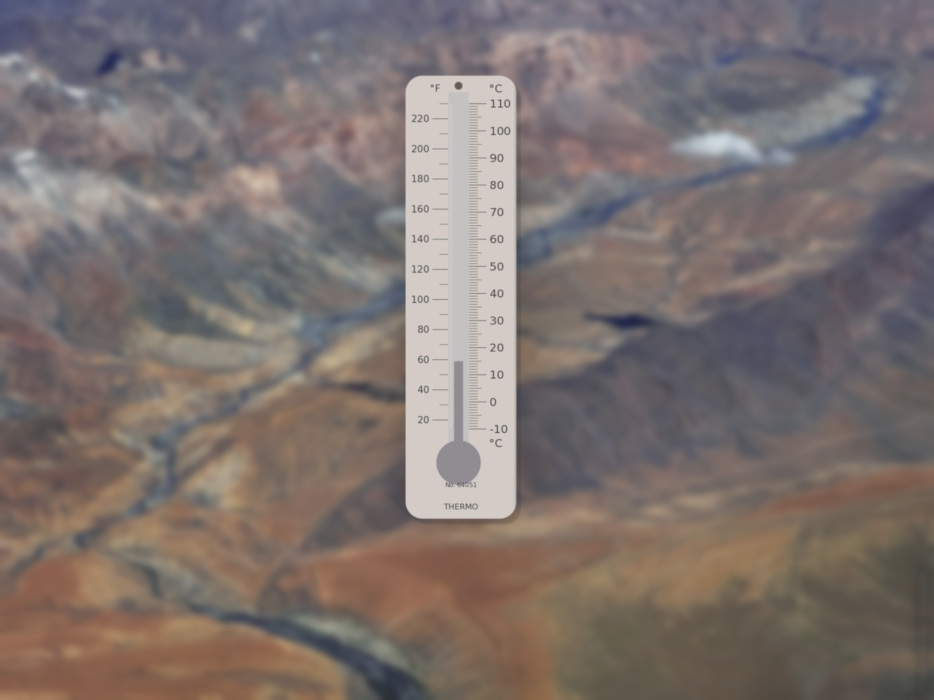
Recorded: 15 (°C)
